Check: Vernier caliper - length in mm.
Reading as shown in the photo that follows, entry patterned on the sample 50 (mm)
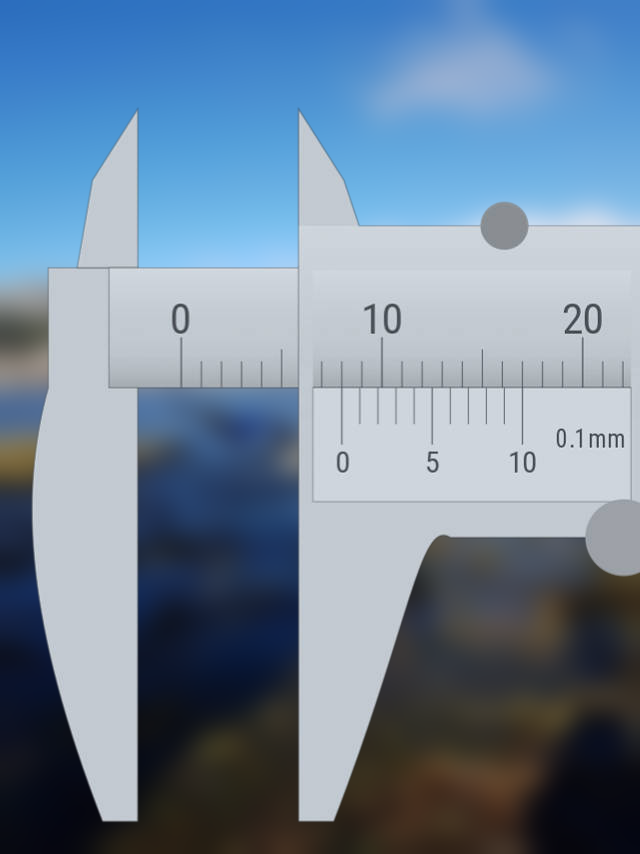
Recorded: 8.0 (mm)
